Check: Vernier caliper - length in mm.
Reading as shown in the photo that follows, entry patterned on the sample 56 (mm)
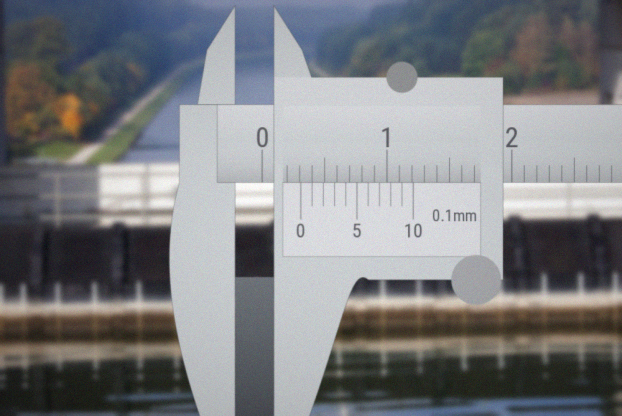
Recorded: 3.1 (mm)
